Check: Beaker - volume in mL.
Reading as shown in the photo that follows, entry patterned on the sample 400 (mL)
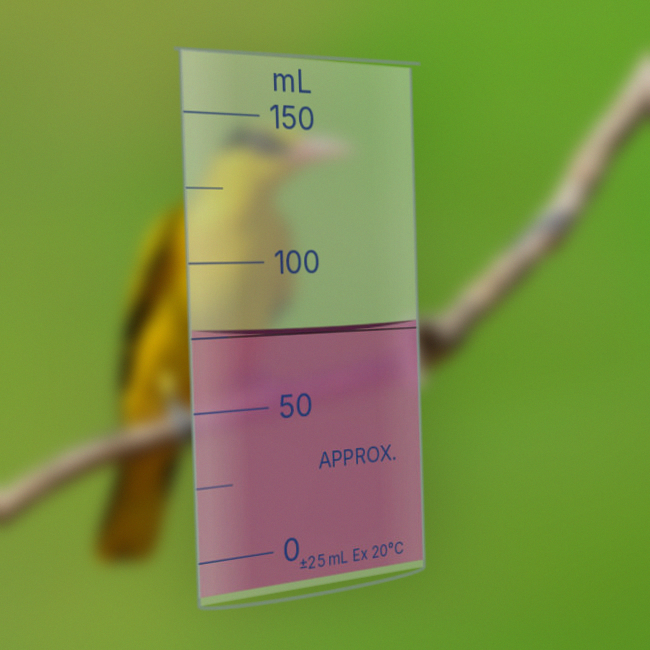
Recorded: 75 (mL)
